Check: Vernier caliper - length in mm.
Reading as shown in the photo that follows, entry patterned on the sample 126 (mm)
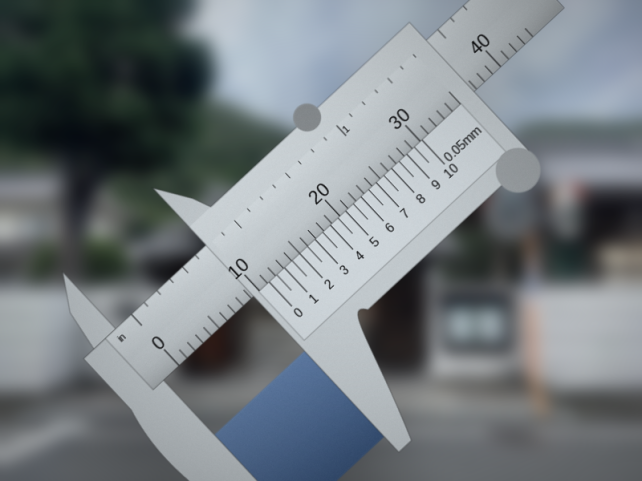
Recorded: 11.2 (mm)
